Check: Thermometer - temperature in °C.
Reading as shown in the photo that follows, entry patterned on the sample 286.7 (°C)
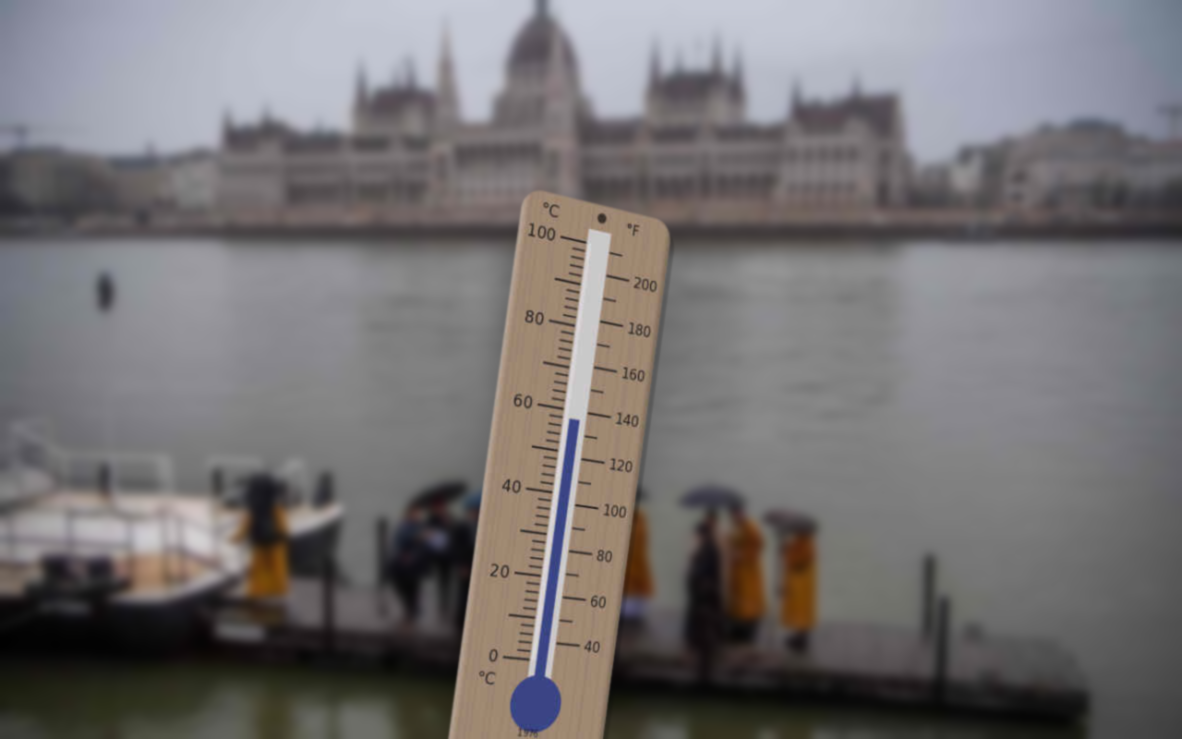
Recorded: 58 (°C)
